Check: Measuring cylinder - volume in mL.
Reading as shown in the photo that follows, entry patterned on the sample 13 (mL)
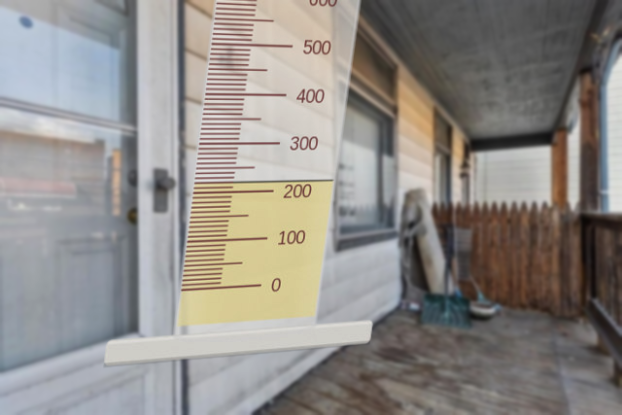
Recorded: 220 (mL)
